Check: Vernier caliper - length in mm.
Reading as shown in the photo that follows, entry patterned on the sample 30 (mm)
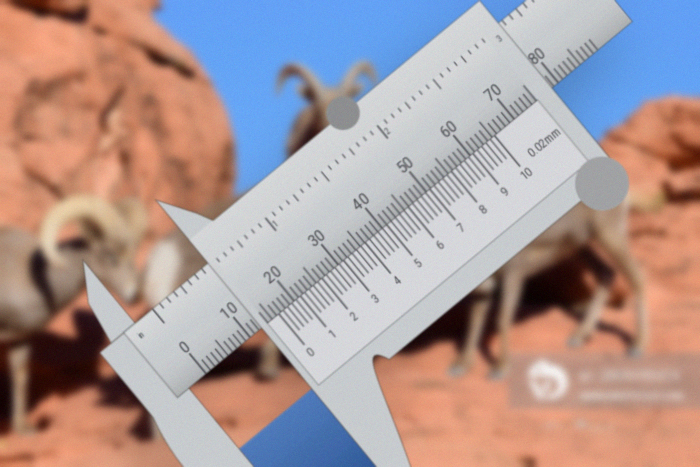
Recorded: 16.5 (mm)
